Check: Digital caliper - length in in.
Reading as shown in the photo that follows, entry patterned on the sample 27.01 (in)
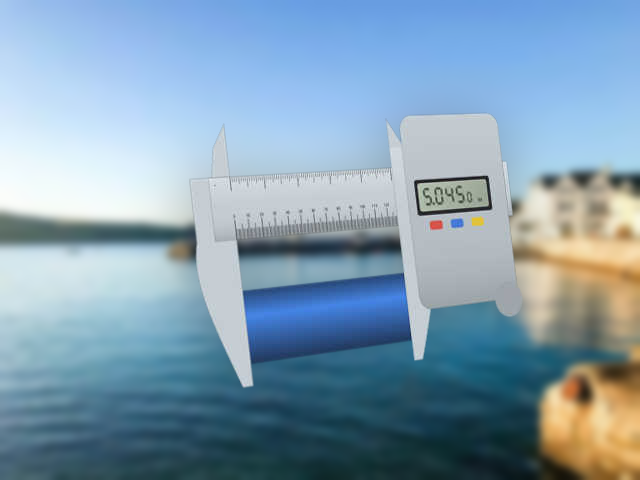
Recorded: 5.0450 (in)
